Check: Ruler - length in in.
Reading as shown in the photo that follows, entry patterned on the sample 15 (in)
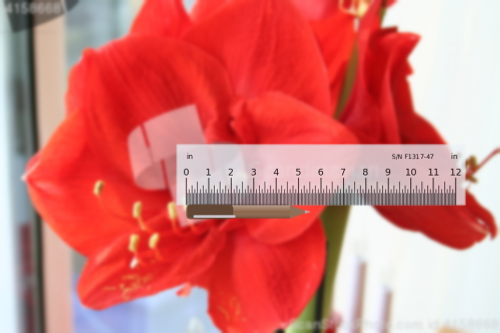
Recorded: 5.5 (in)
